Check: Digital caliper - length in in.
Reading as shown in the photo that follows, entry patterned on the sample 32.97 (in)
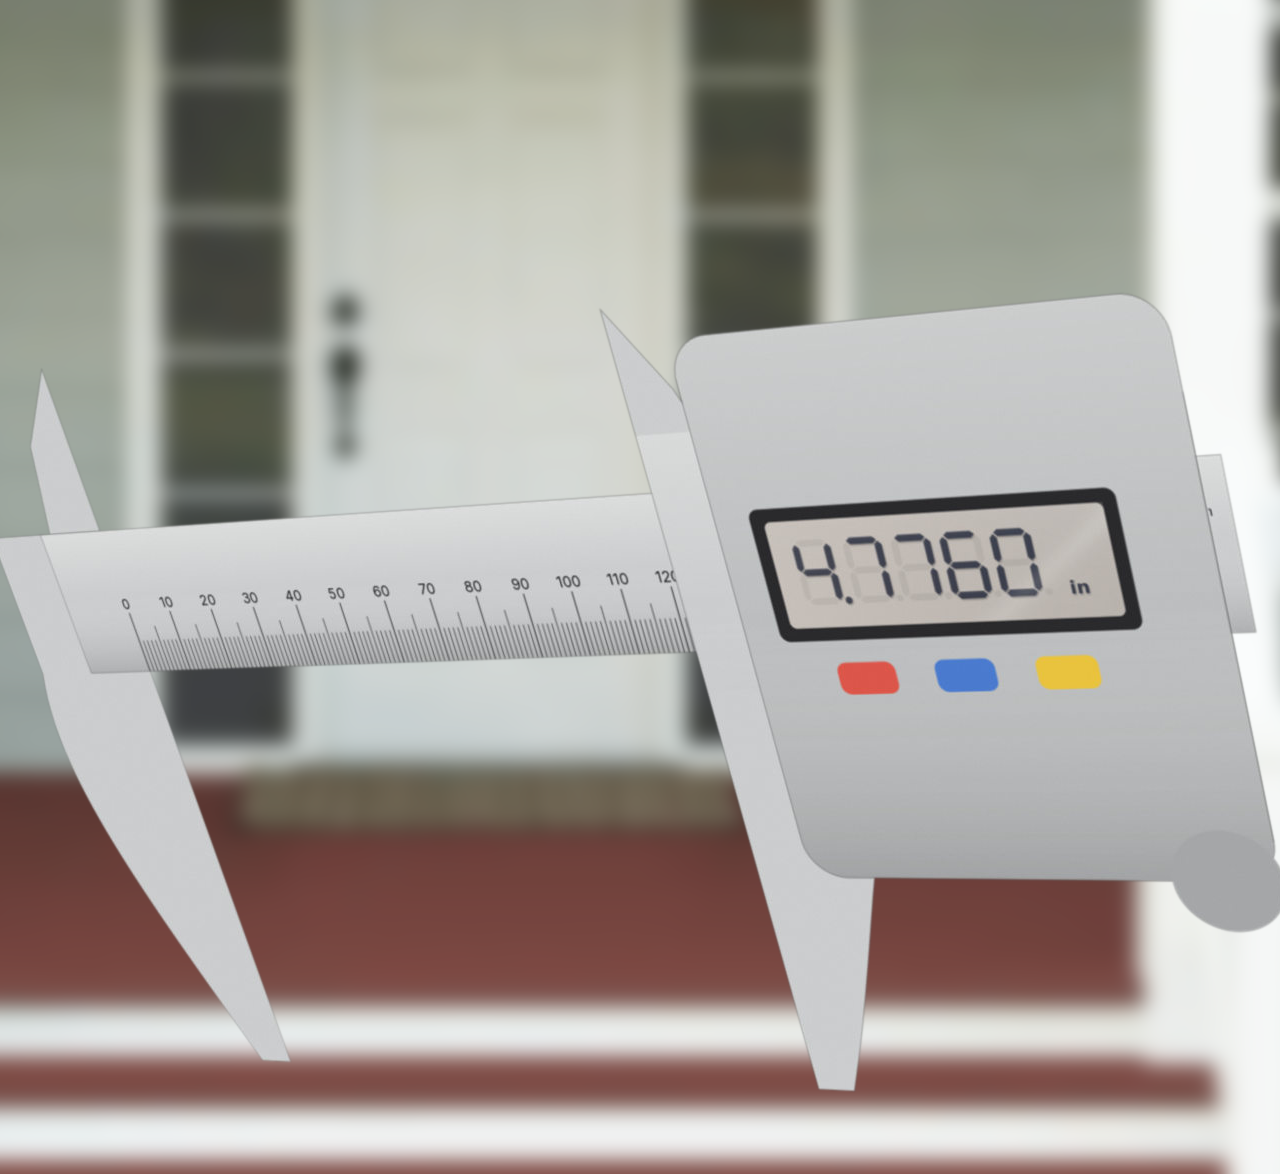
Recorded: 4.7760 (in)
